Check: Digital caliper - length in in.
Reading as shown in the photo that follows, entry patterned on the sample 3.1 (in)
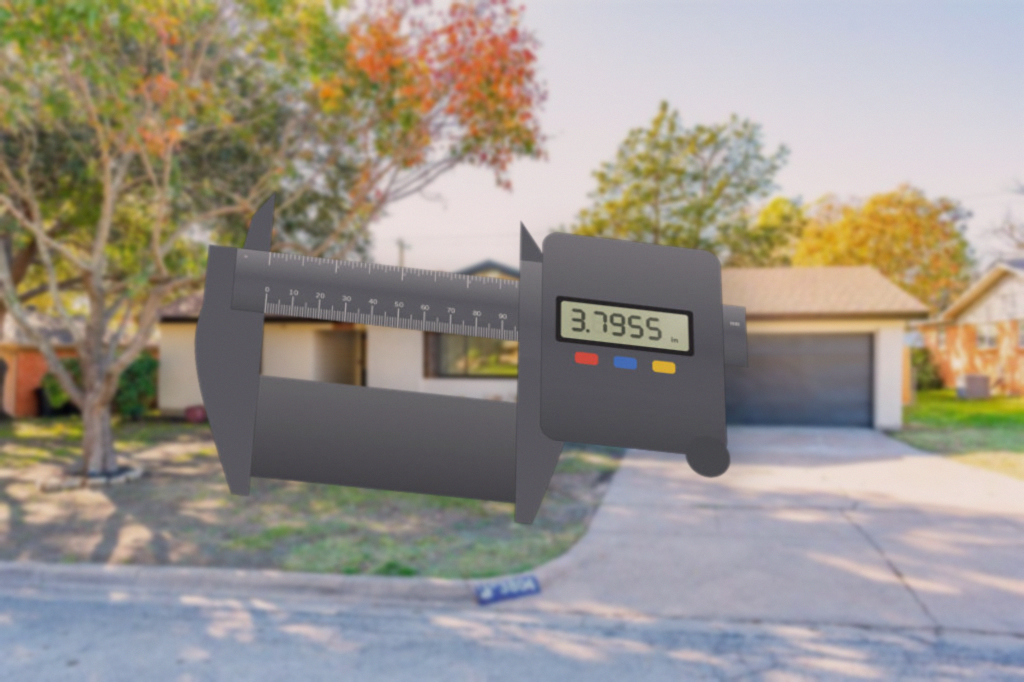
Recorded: 3.7955 (in)
